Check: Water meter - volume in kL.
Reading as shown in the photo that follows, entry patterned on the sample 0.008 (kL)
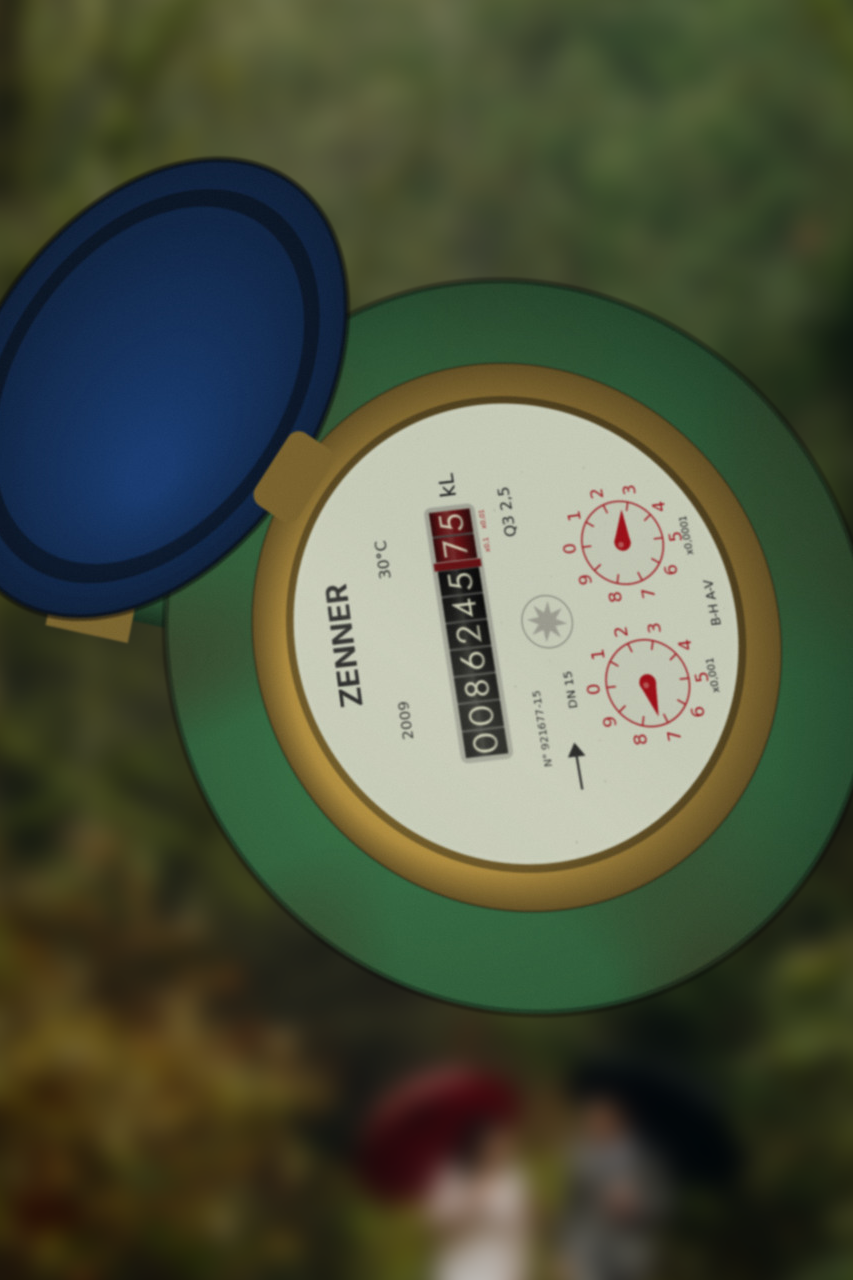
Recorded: 86245.7572 (kL)
